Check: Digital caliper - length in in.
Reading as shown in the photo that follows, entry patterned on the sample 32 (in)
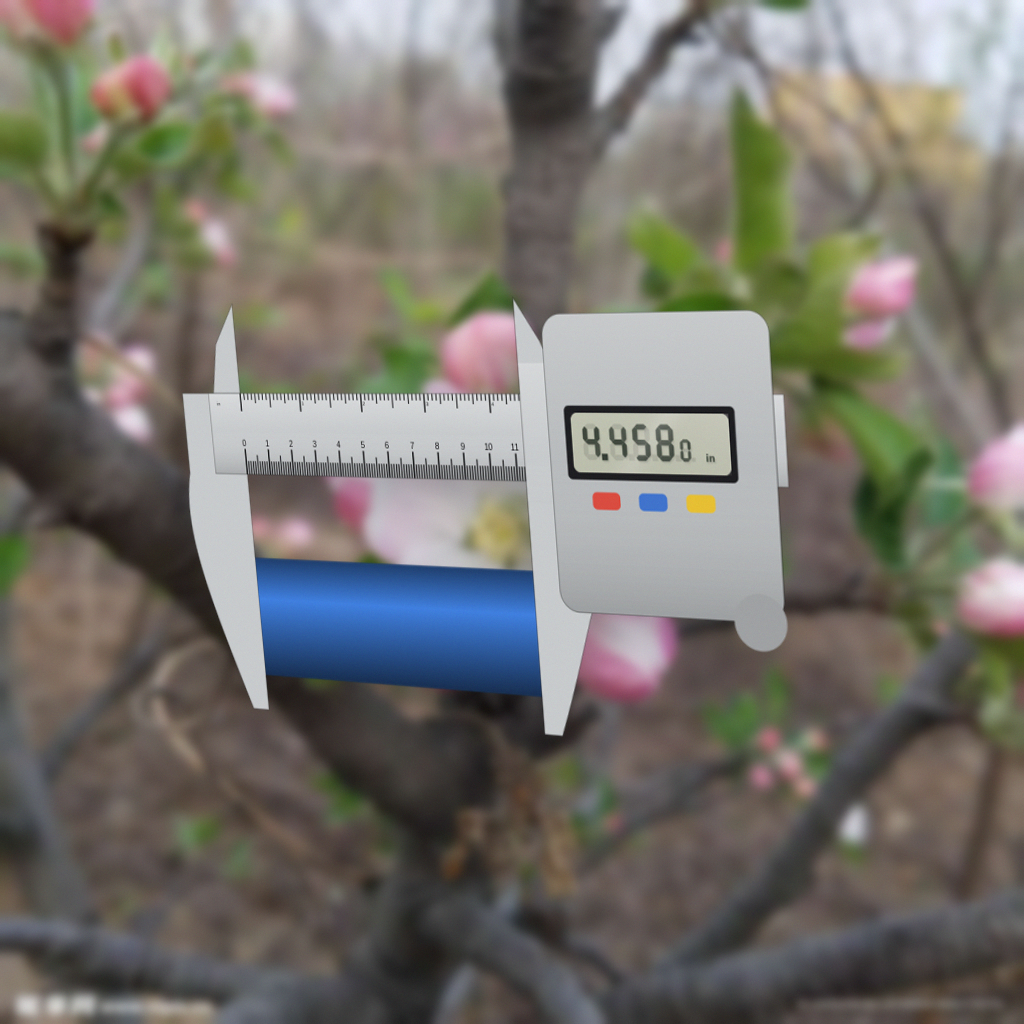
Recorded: 4.4580 (in)
